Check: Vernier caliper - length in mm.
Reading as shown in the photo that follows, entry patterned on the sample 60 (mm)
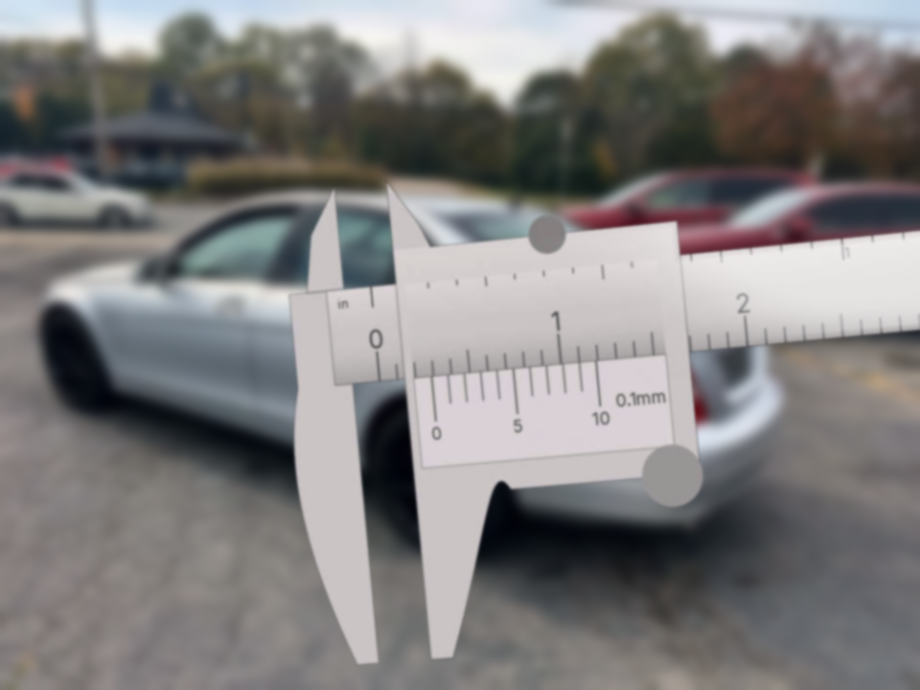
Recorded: 2.9 (mm)
